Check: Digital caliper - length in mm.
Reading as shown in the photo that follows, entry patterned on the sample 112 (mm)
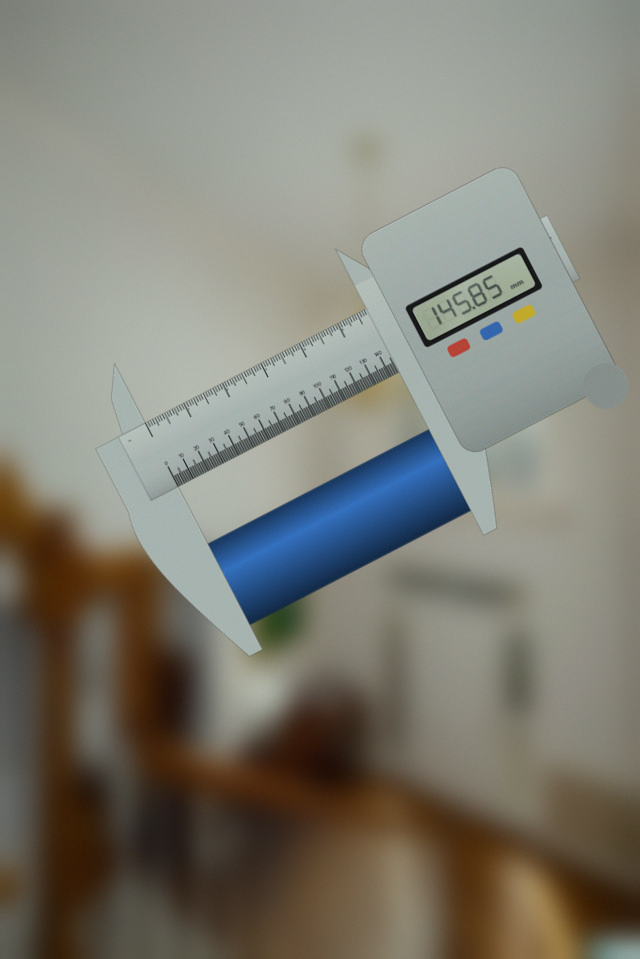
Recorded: 145.85 (mm)
